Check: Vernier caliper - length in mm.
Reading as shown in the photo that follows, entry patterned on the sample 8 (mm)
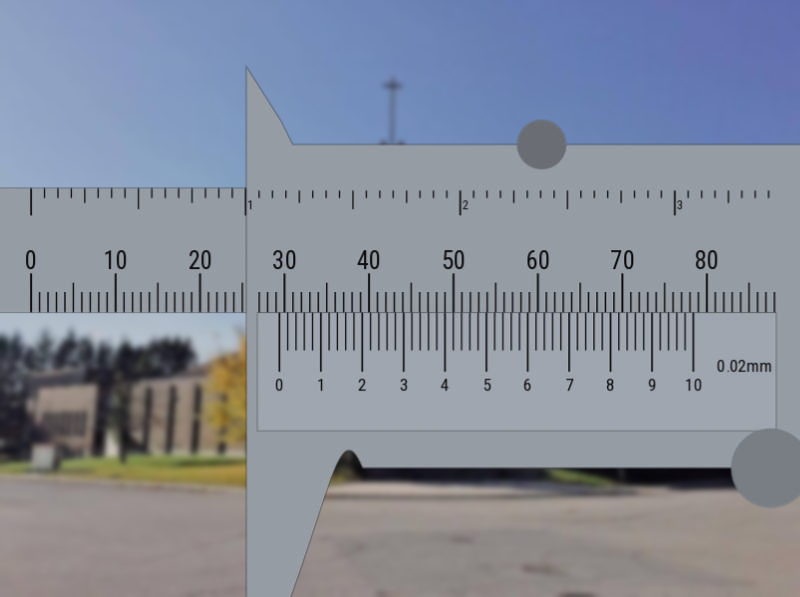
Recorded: 29.4 (mm)
